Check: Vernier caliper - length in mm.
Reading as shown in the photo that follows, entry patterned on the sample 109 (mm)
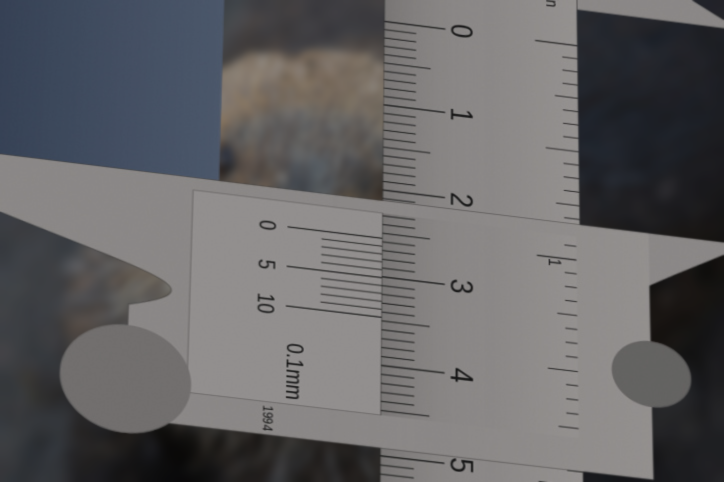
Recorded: 25.6 (mm)
